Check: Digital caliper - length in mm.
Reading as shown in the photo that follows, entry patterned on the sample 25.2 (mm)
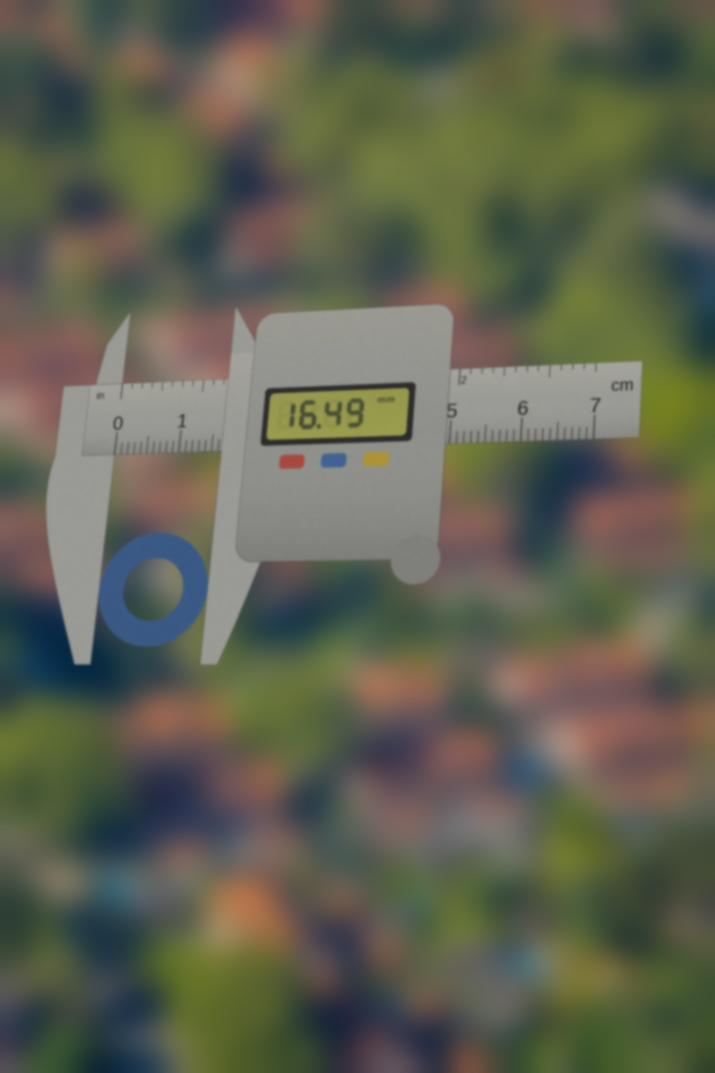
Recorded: 16.49 (mm)
